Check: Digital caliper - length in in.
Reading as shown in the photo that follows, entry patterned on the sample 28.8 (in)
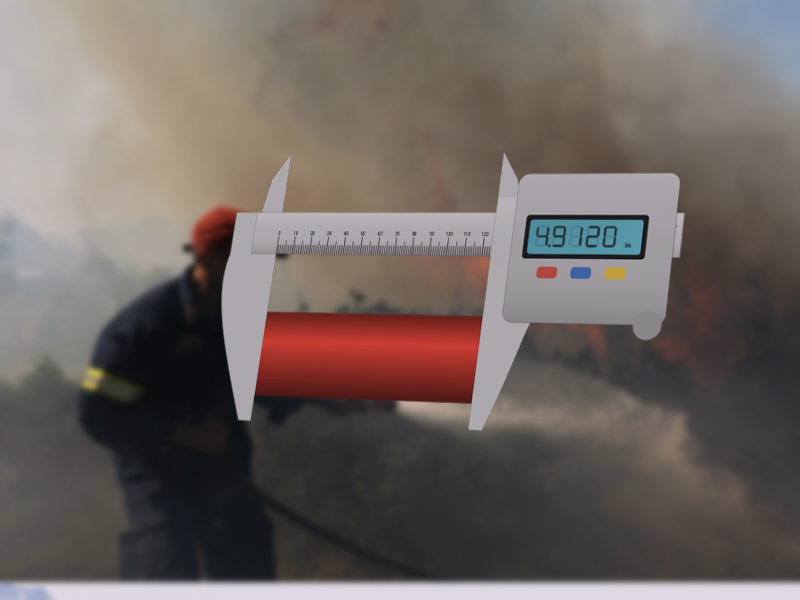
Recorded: 4.9120 (in)
